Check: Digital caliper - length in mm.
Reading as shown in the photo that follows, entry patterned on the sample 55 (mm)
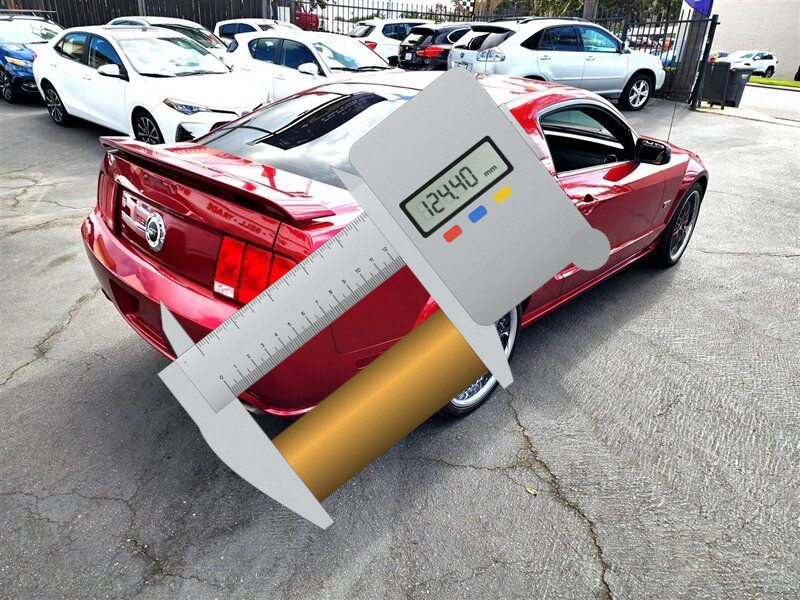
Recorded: 124.40 (mm)
